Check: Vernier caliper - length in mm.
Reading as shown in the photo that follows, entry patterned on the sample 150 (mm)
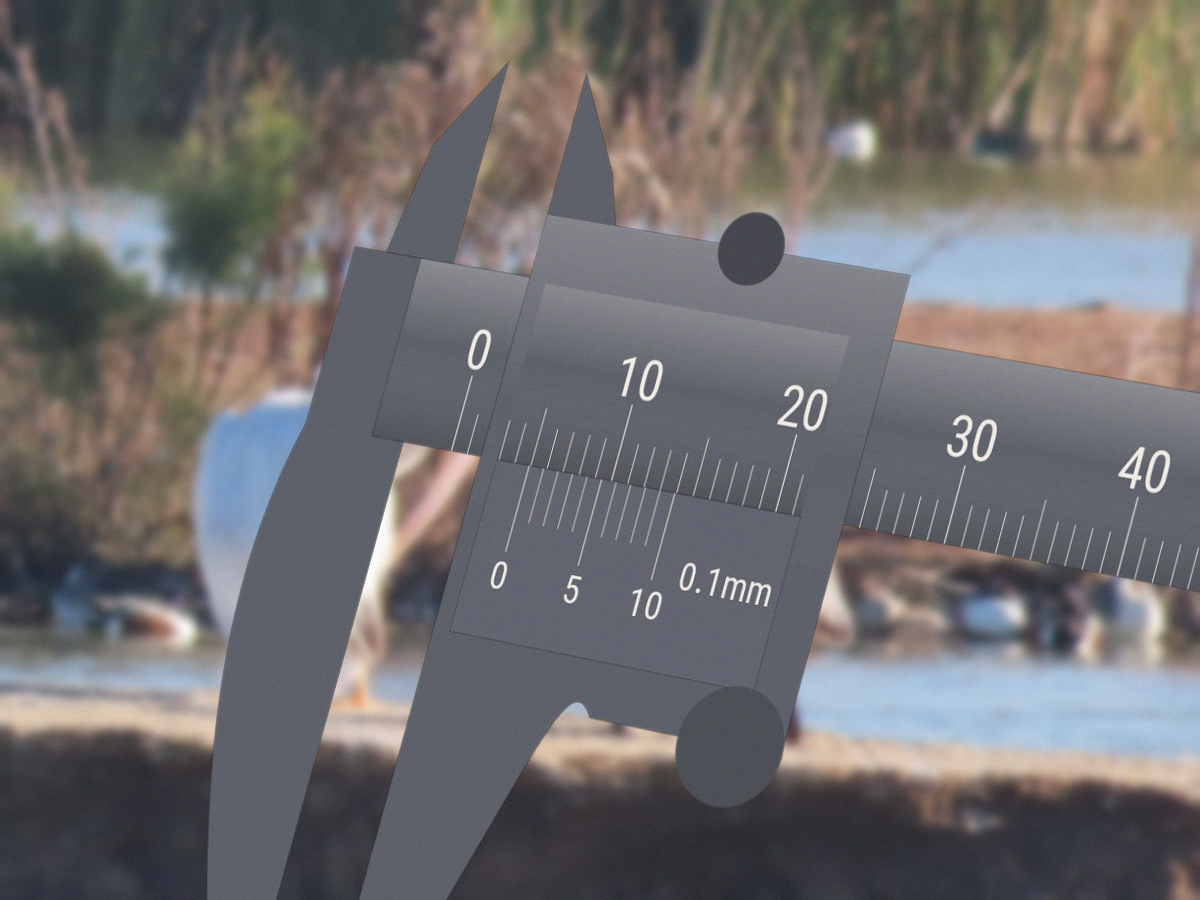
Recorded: 4.9 (mm)
